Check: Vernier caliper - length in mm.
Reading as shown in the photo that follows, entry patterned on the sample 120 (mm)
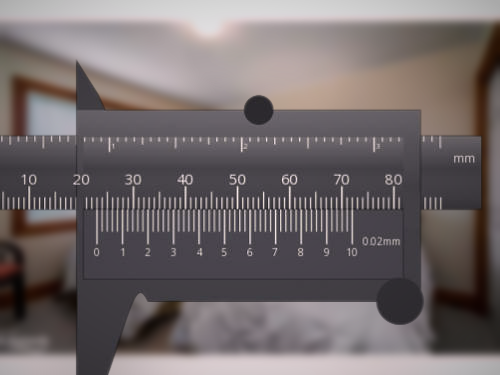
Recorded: 23.0 (mm)
